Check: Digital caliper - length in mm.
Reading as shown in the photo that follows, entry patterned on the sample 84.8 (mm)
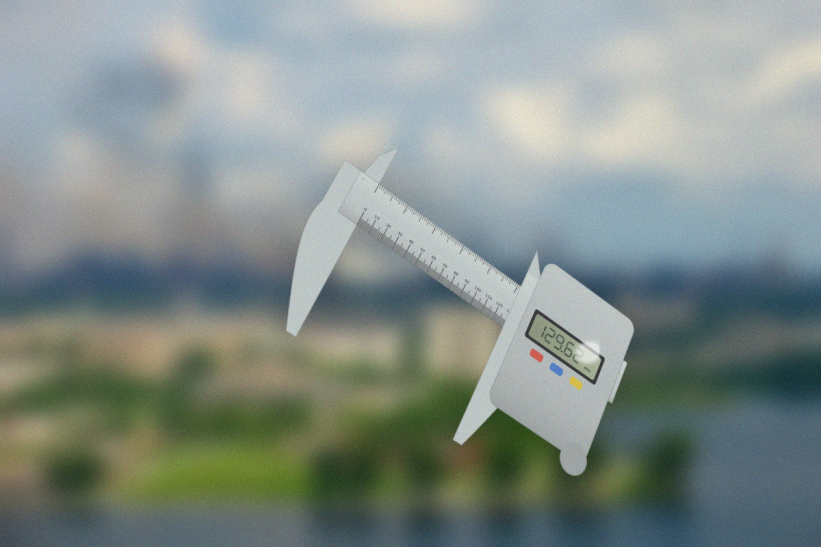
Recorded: 129.62 (mm)
